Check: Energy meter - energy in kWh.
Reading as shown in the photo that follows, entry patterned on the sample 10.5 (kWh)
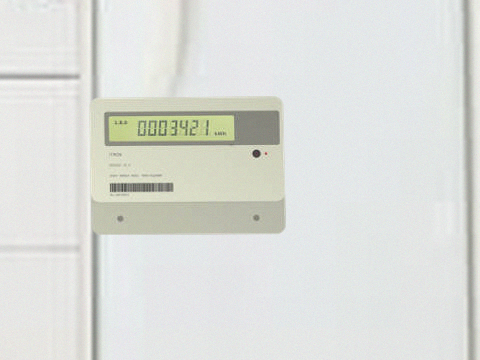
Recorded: 3421 (kWh)
